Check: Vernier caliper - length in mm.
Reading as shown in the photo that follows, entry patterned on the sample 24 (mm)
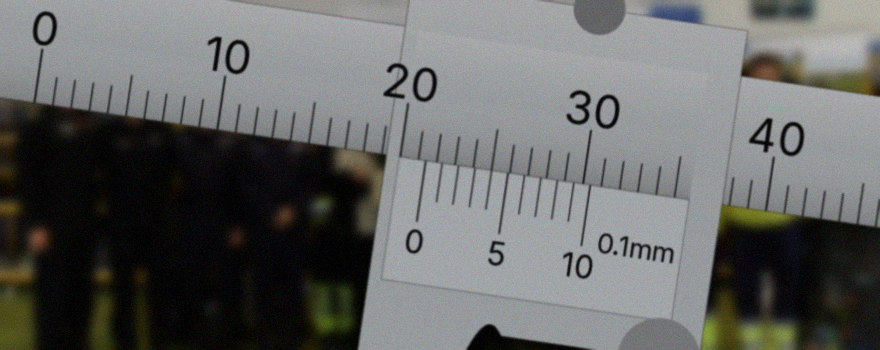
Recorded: 21.4 (mm)
